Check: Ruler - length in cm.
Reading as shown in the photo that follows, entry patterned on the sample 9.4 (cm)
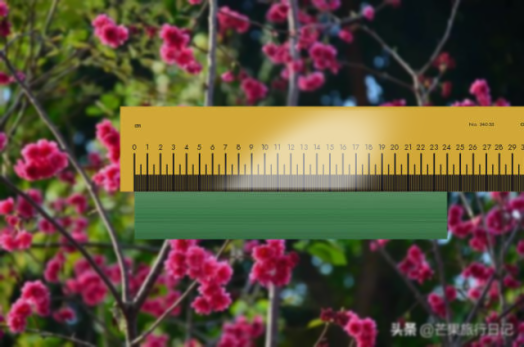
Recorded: 24 (cm)
